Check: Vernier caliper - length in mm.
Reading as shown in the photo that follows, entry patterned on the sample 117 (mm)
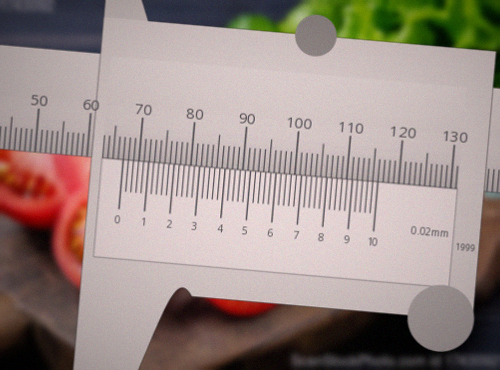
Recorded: 67.0 (mm)
